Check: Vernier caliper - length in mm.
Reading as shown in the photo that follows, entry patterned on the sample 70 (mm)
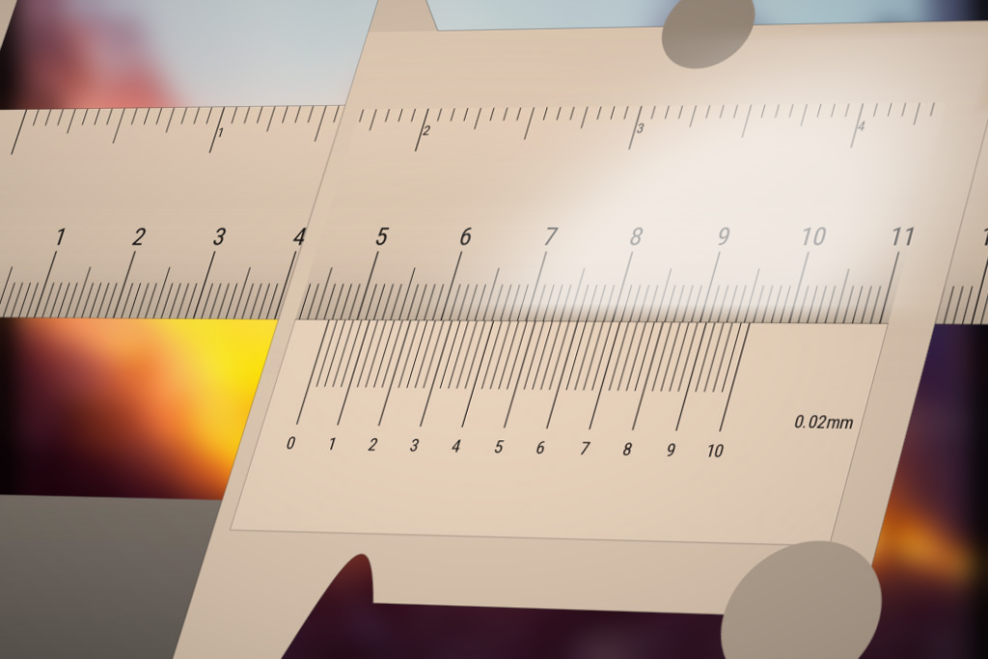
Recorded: 46.6 (mm)
